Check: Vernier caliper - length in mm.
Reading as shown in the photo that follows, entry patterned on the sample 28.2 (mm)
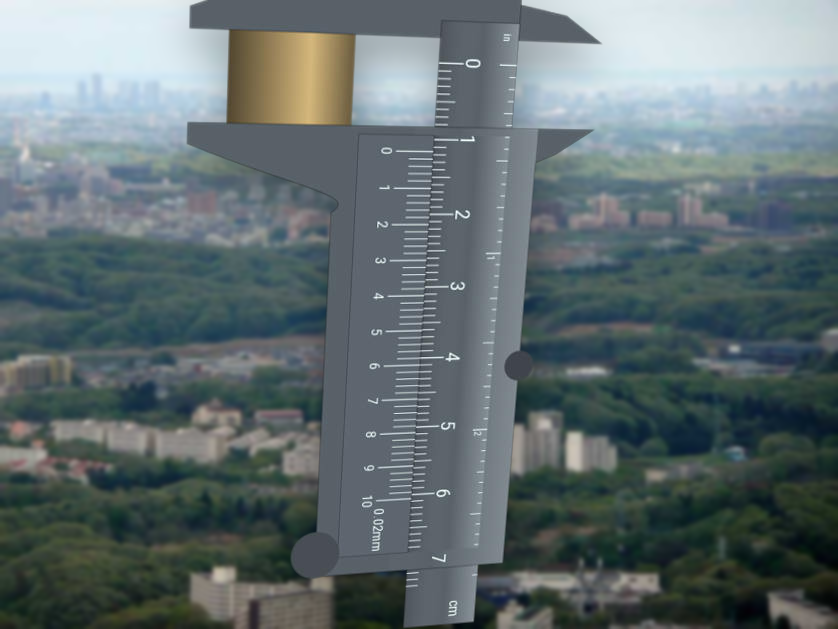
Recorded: 11.6 (mm)
